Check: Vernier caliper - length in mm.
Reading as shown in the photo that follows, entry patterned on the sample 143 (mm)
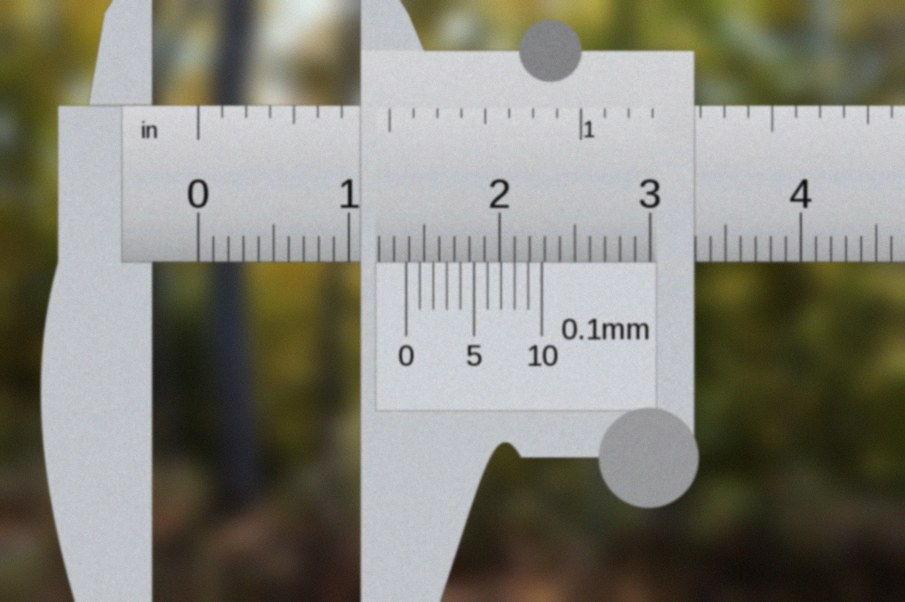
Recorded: 13.8 (mm)
